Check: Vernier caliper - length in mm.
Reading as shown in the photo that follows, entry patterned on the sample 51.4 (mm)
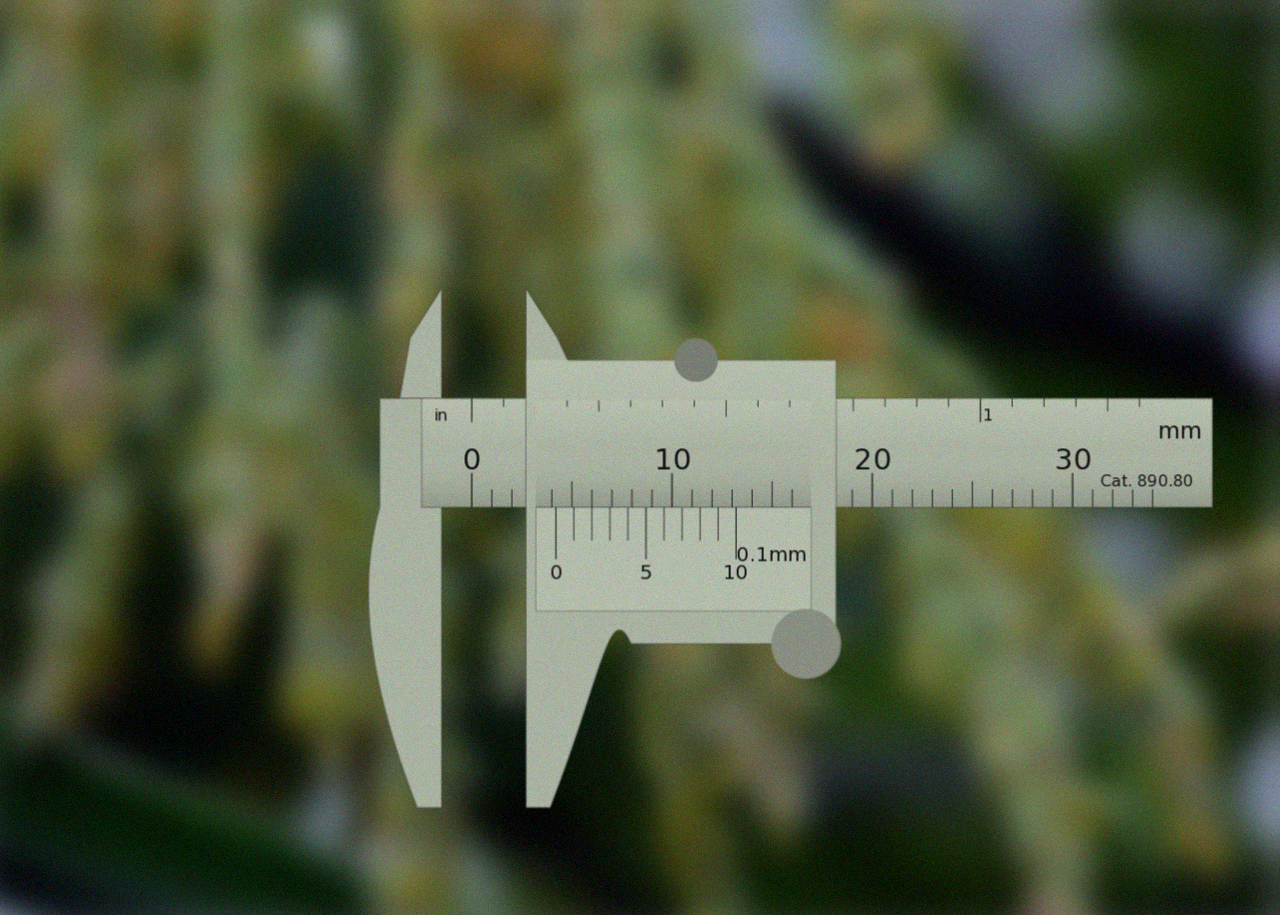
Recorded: 4.2 (mm)
